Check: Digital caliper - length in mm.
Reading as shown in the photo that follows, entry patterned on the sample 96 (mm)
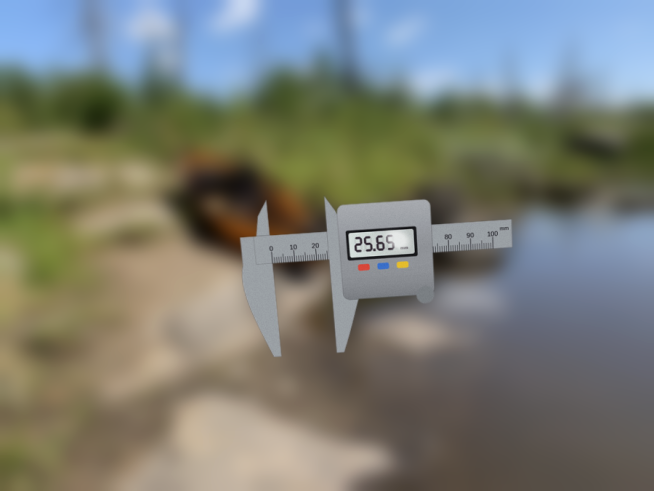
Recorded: 25.65 (mm)
